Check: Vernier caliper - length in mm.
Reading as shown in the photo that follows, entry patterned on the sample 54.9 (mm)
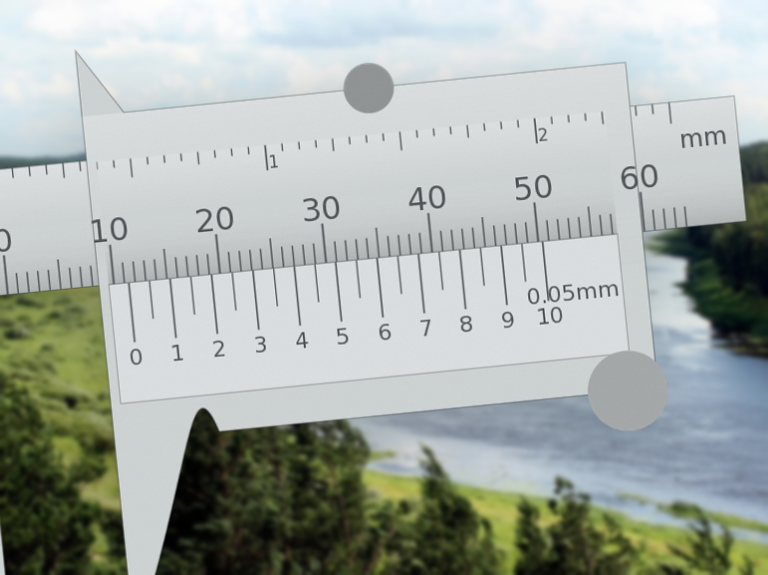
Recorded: 11.4 (mm)
